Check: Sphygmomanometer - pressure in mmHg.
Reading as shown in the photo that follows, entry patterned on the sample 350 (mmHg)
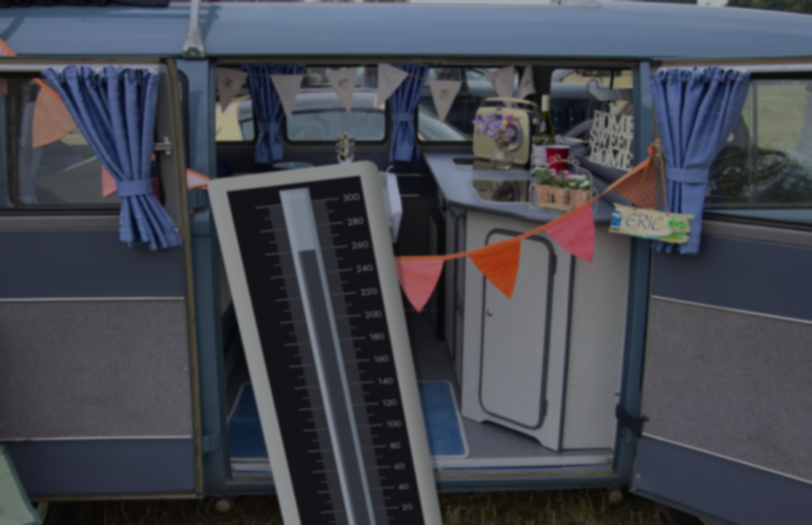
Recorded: 260 (mmHg)
